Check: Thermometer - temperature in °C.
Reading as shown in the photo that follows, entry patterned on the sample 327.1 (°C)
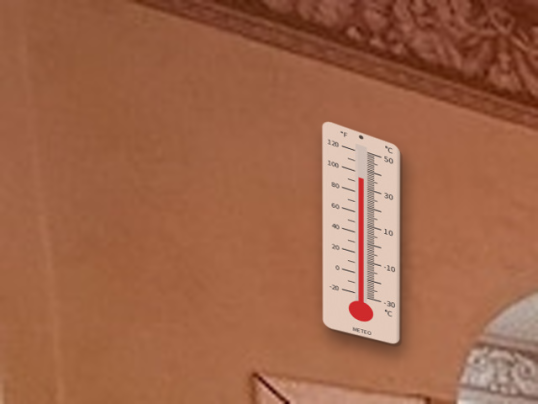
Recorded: 35 (°C)
